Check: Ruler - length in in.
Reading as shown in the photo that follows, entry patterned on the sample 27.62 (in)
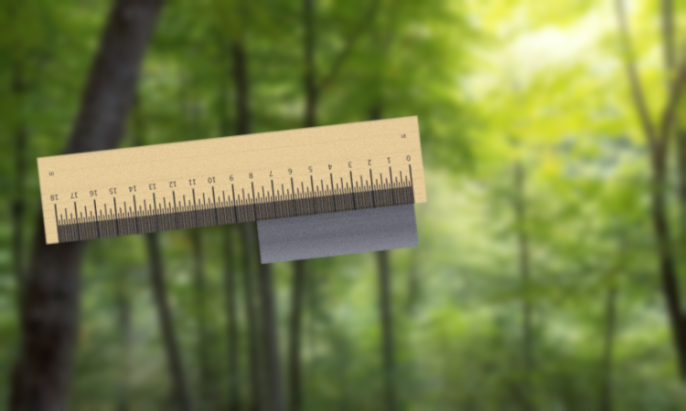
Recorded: 8 (in)
